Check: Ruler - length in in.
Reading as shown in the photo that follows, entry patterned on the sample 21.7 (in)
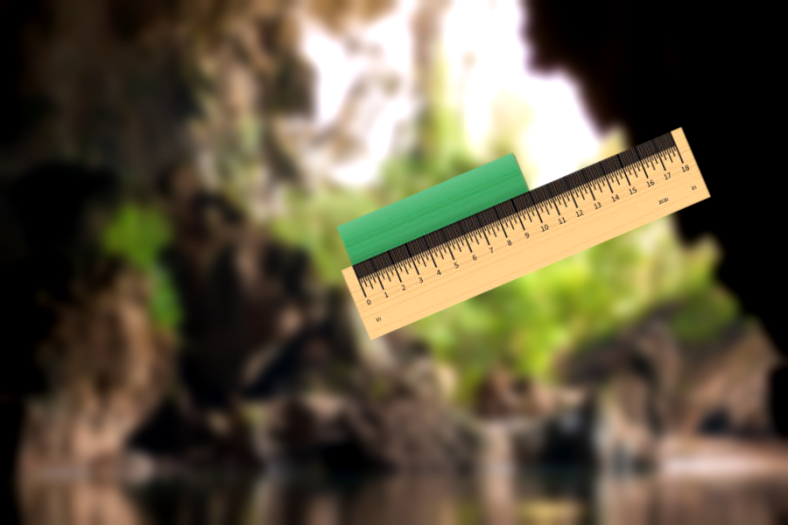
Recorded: 10 (in)
